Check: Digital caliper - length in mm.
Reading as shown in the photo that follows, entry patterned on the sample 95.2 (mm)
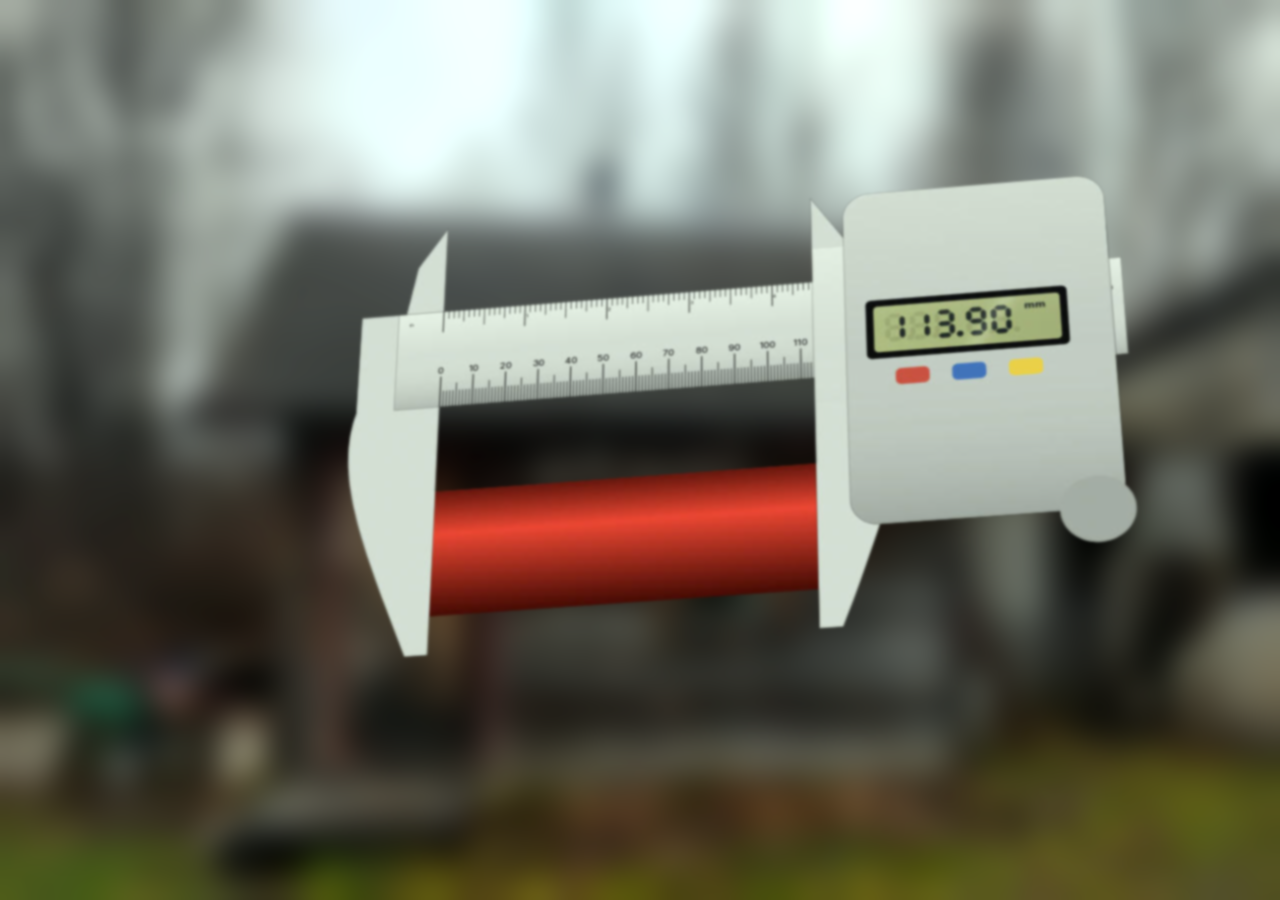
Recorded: 113.90 (mm)
